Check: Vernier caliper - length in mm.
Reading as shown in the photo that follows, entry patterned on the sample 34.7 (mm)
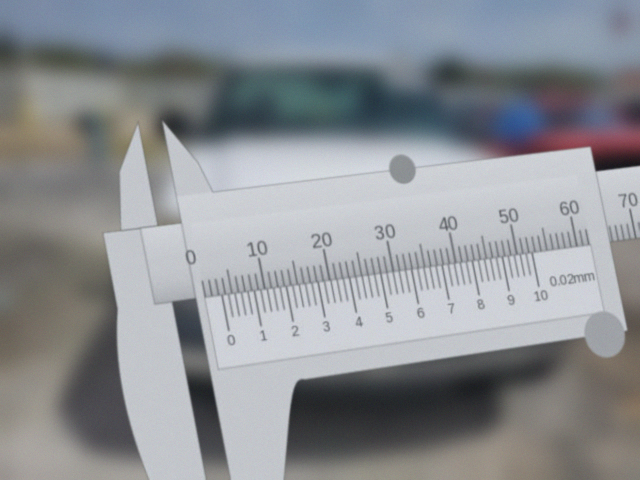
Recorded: 3.5 (mm)
